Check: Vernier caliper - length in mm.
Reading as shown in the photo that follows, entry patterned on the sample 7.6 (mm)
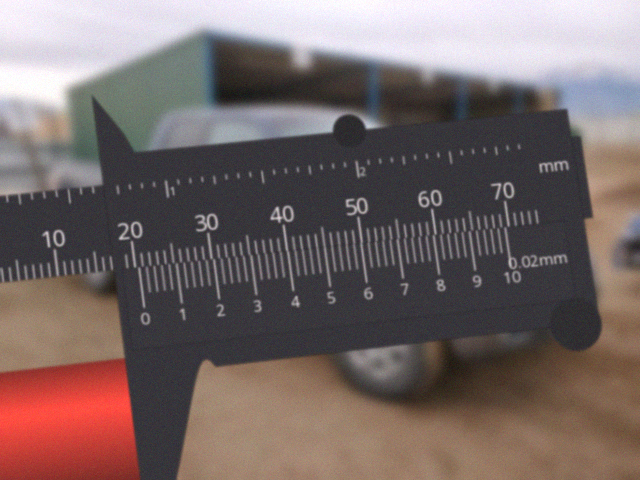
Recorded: 20.5 (mm)
